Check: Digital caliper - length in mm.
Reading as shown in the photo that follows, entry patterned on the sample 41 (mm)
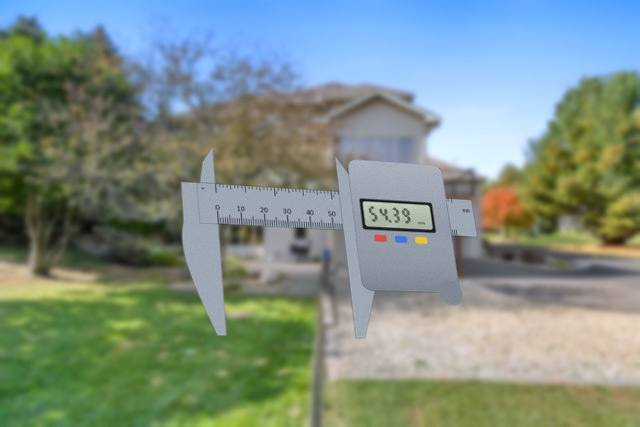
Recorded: 54.39 (mm)
